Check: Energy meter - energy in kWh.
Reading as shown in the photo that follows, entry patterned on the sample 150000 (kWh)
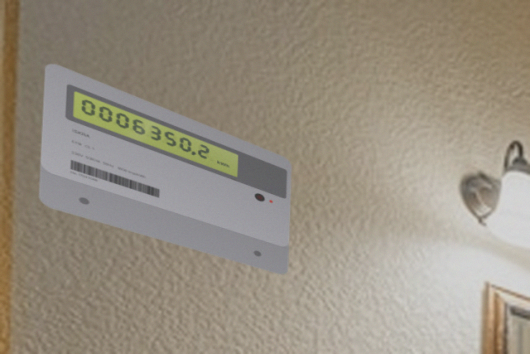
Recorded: 6350.2 (kWh)
